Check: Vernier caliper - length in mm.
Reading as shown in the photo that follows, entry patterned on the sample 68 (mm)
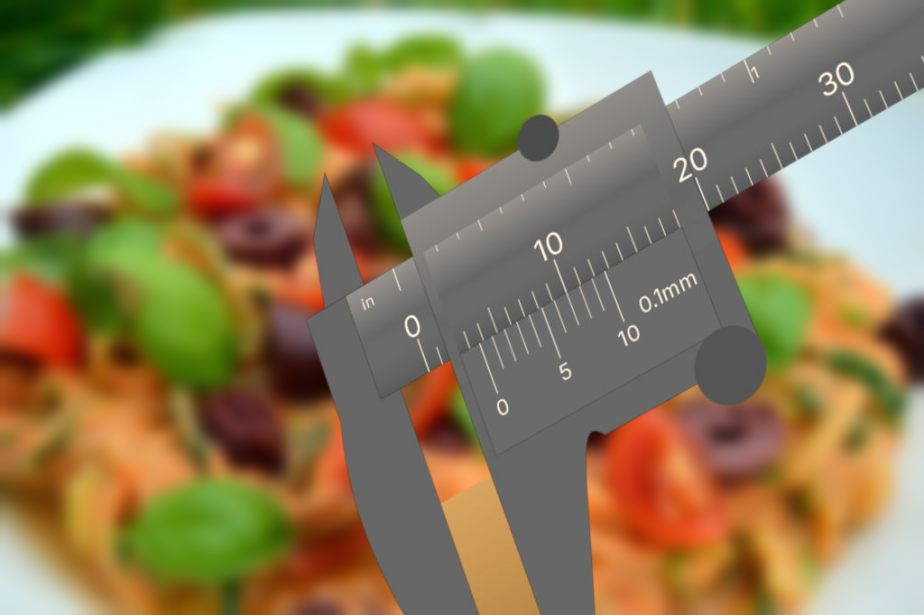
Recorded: 3.7 (mm)
